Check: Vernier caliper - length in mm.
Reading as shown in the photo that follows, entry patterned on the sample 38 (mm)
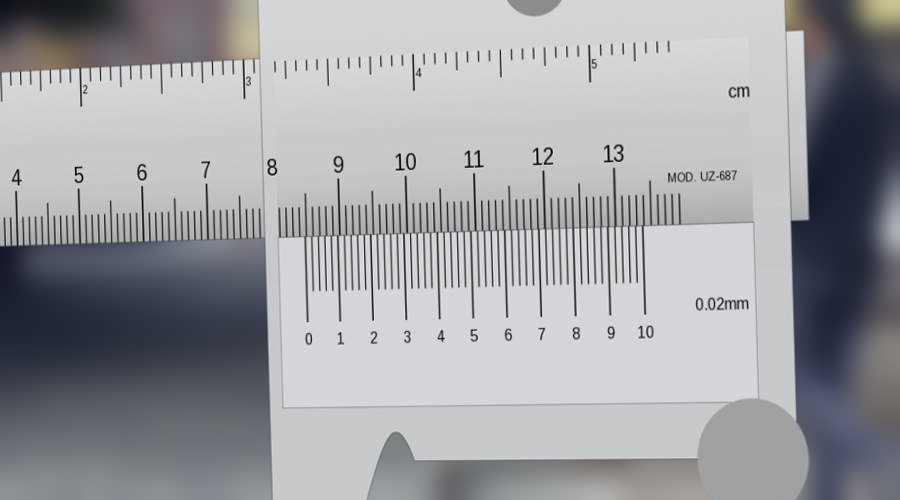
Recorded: 84.8 (mm)
